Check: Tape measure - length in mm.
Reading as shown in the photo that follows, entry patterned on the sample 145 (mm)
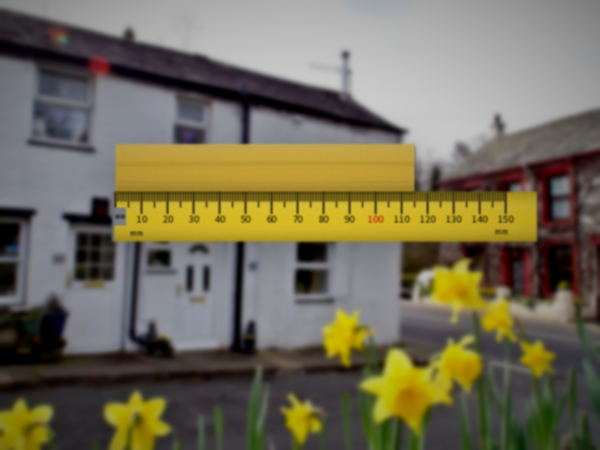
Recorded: 115 (mm)
